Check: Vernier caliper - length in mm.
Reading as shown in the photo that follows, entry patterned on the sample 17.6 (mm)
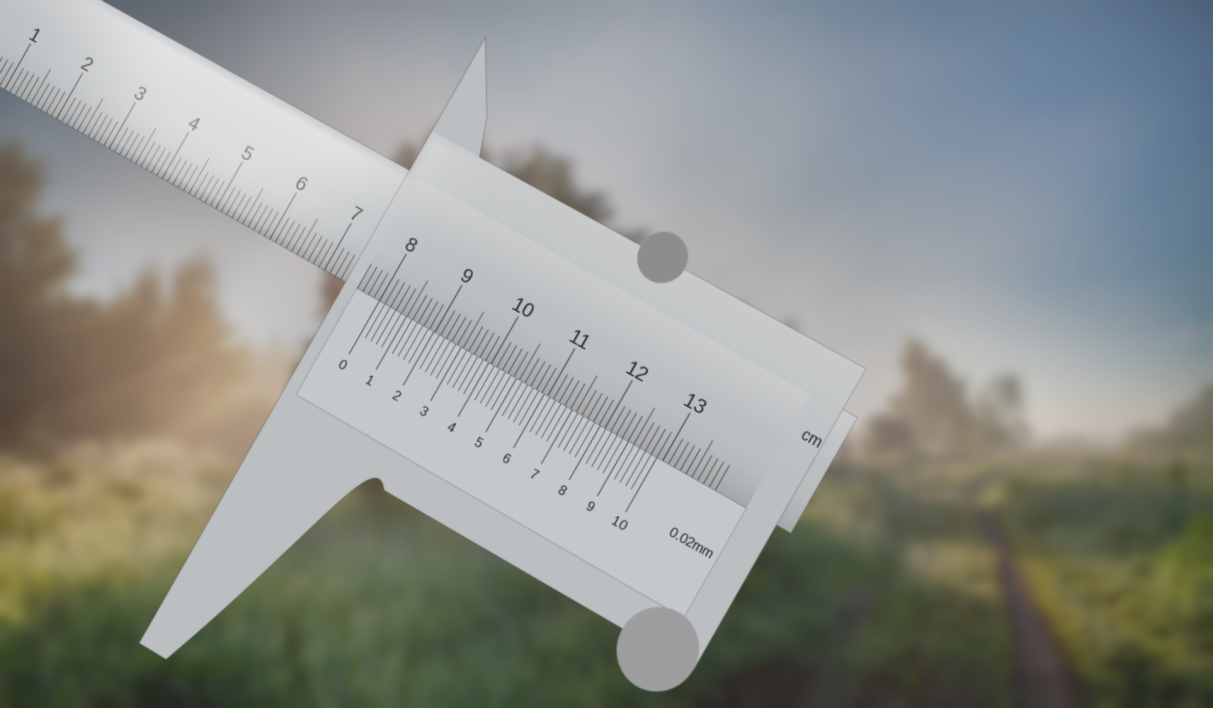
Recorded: 80.0 (mm)
